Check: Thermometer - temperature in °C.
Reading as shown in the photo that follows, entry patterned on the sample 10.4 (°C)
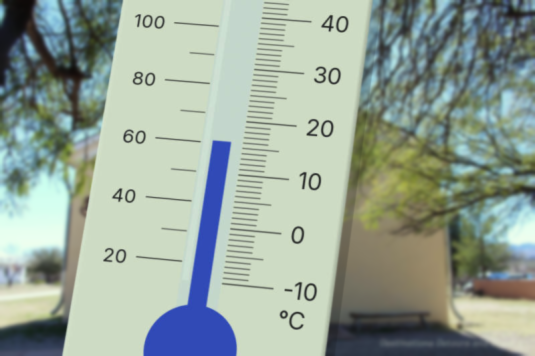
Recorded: 16 (°C)
